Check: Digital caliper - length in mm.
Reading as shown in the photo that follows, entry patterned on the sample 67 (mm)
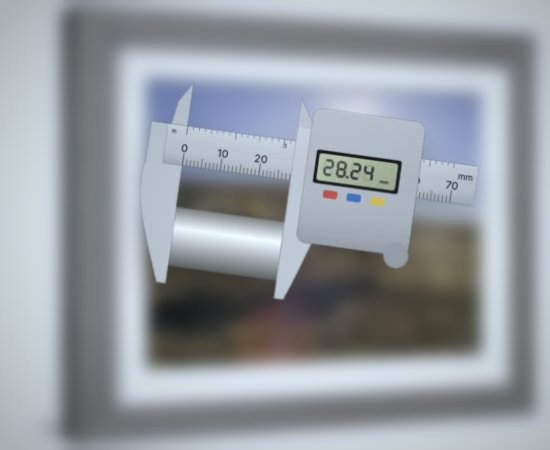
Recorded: 28.24 (mm)
